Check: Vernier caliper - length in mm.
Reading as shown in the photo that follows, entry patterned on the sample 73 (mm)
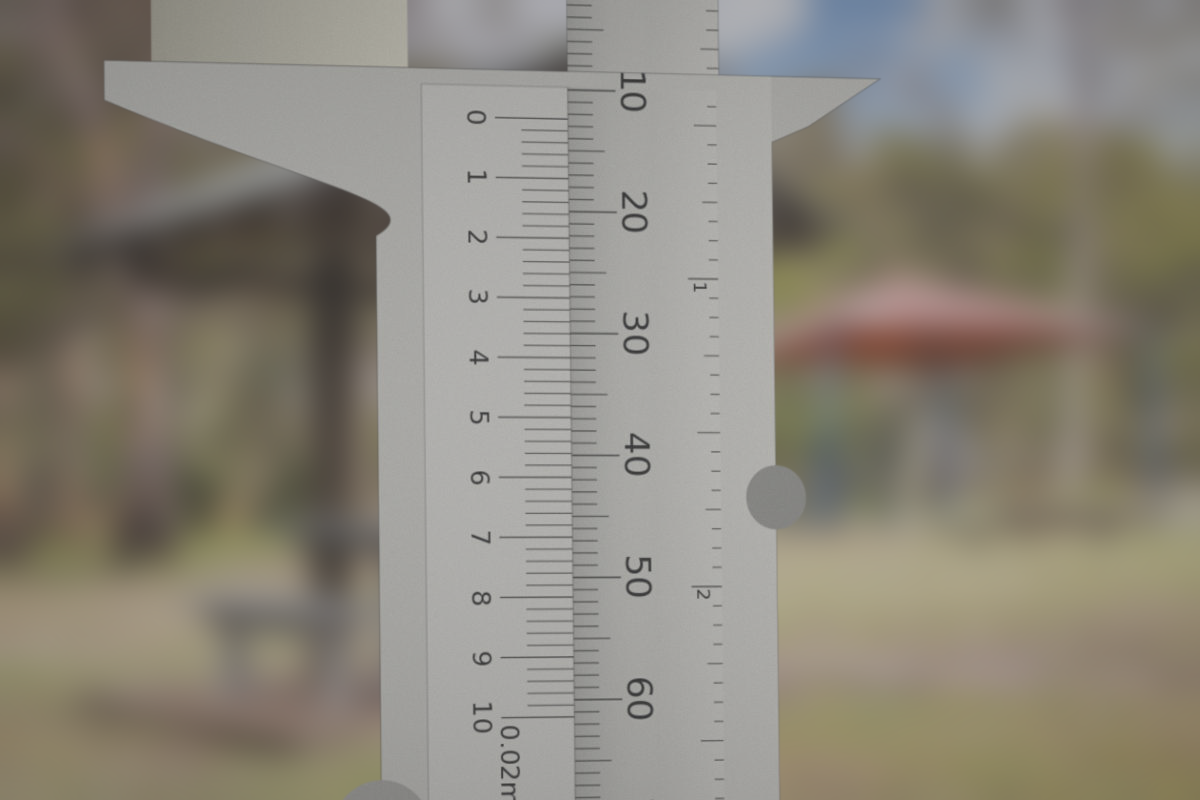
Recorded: 12.4 (mm)
